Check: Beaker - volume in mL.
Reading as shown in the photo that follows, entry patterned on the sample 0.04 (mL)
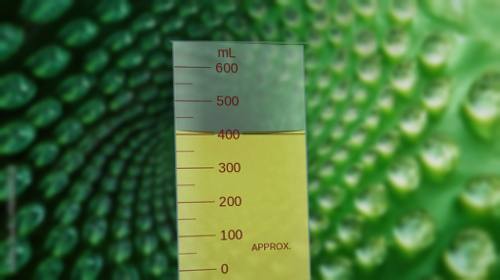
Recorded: 400 (mL)
